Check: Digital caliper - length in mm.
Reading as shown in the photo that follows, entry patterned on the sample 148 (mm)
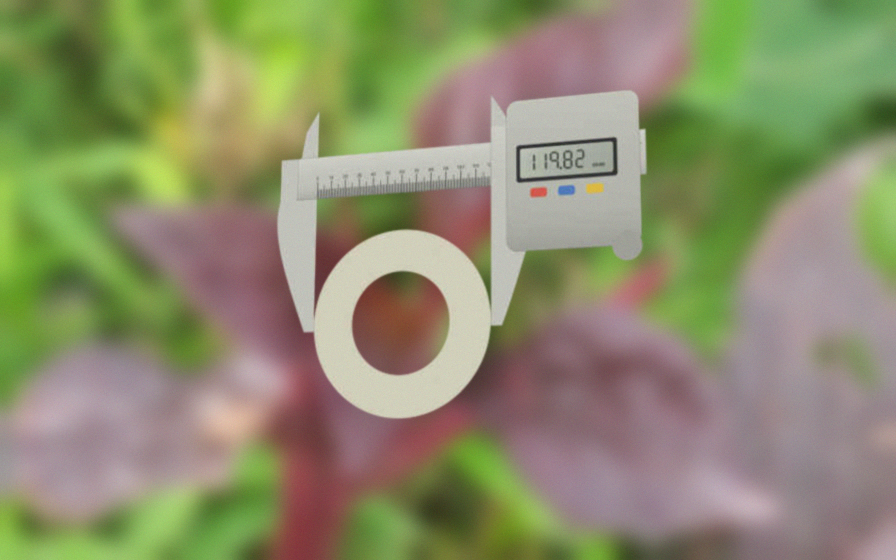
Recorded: 119.82 (mm)
